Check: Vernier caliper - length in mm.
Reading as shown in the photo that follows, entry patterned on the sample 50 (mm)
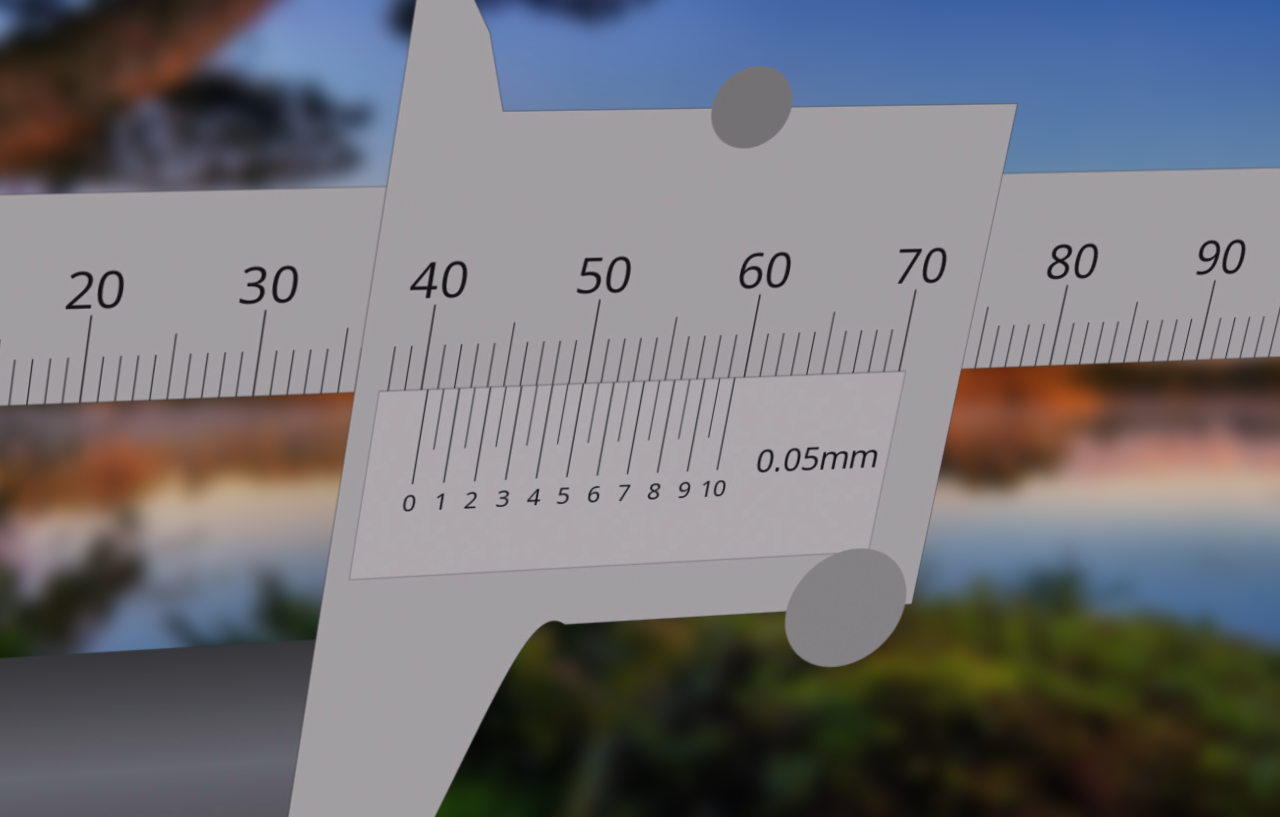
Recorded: 40.4 (mm)
